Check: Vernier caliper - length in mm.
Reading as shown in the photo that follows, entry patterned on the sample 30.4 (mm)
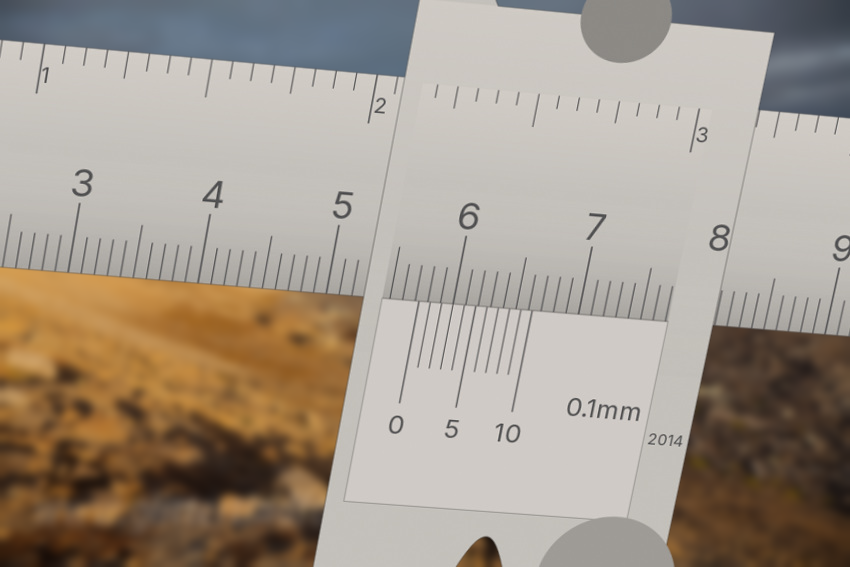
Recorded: 57.3 (mm)
